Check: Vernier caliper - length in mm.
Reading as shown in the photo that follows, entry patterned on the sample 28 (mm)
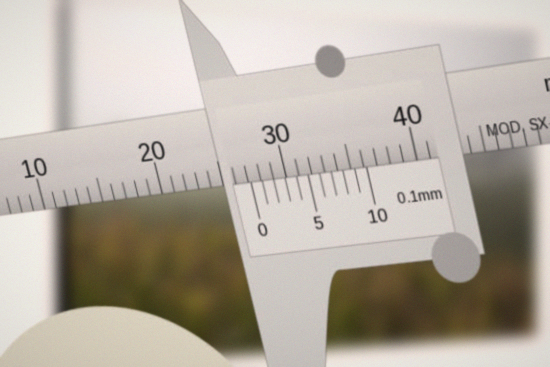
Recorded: 27.2 (mm)
